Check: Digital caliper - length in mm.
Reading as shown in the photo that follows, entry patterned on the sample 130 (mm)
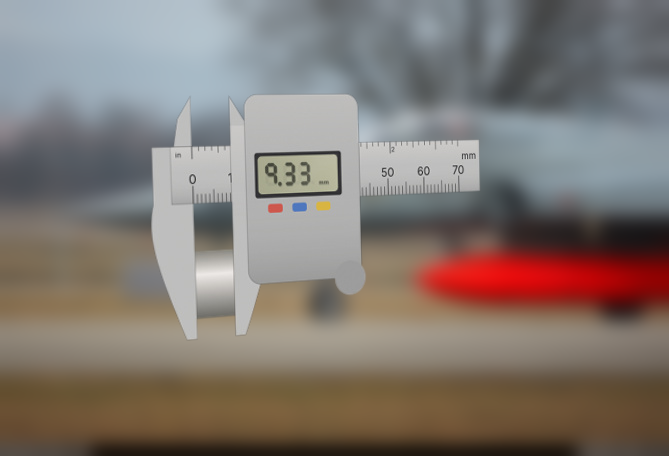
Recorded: 9.33 (mm)
